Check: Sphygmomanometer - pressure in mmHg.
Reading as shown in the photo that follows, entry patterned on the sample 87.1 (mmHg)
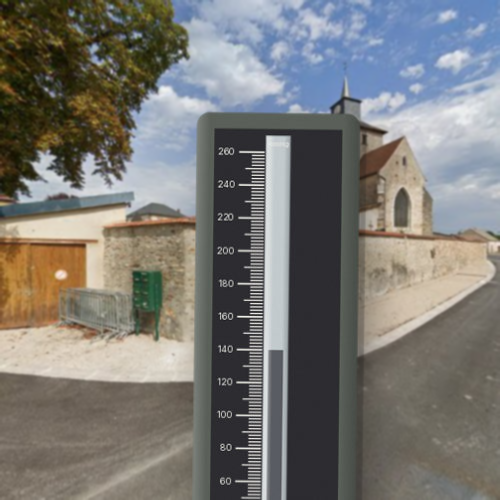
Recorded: 140 (mmHg)
